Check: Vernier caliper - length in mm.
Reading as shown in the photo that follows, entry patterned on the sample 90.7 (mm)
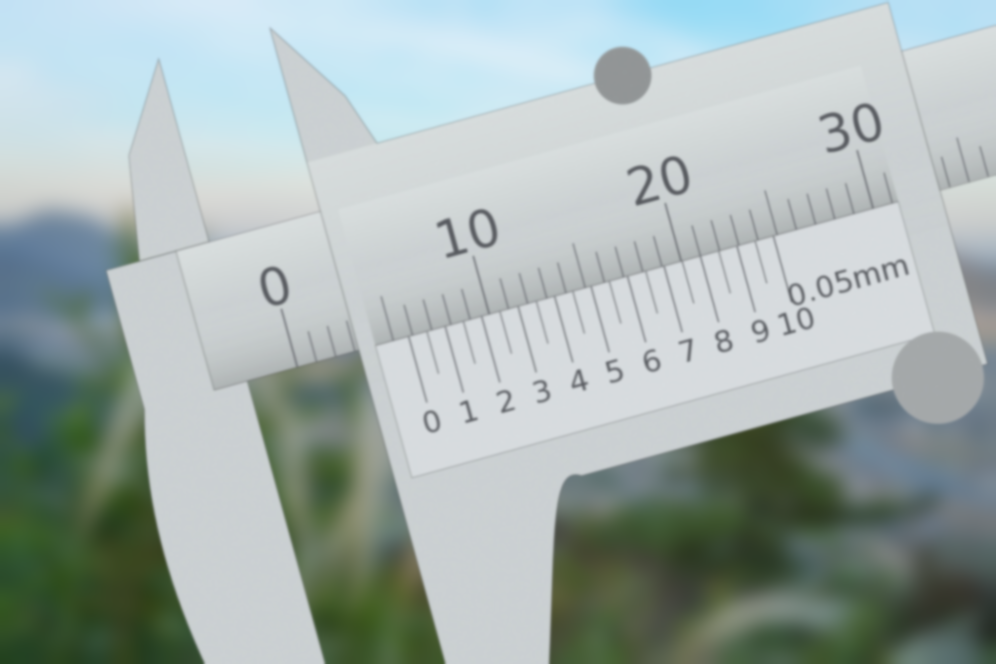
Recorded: 5.8 (mm)
